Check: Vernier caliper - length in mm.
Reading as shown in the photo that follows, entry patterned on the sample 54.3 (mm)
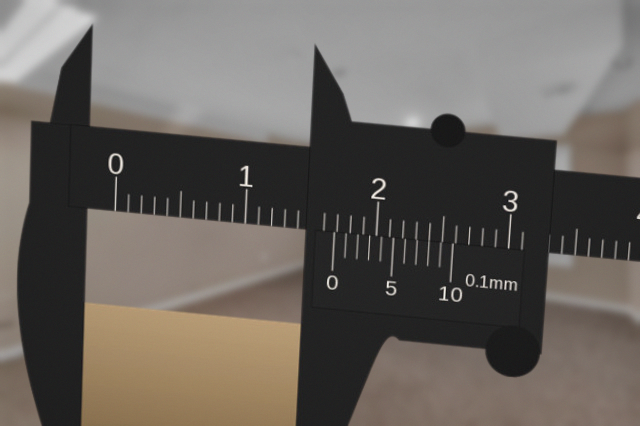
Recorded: 16.8 (mm)
